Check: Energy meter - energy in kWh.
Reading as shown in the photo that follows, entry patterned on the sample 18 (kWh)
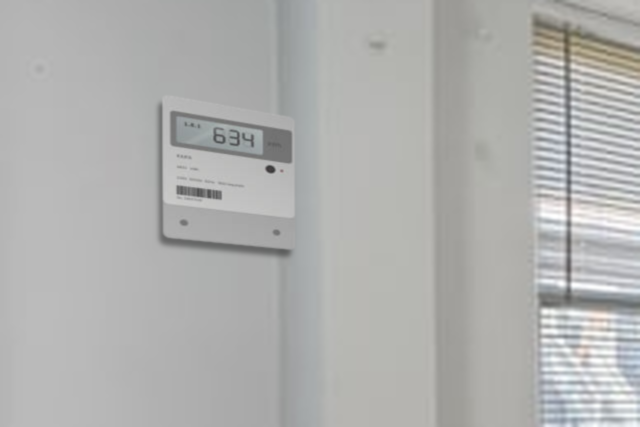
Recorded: 634 (kWh)
